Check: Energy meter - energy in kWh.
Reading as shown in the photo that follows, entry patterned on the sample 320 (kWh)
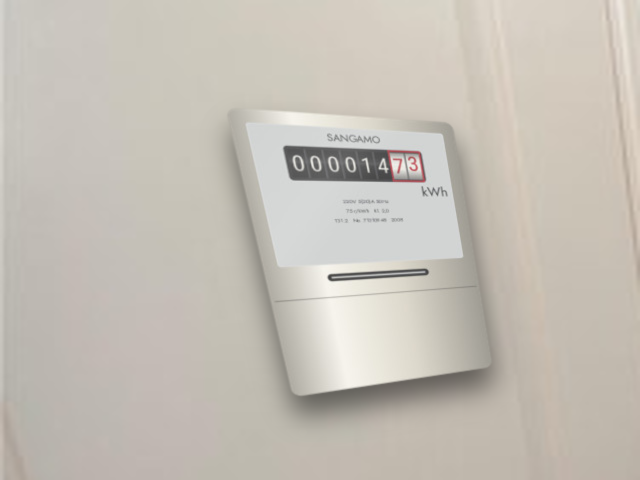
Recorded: 14.73 (kWh)
